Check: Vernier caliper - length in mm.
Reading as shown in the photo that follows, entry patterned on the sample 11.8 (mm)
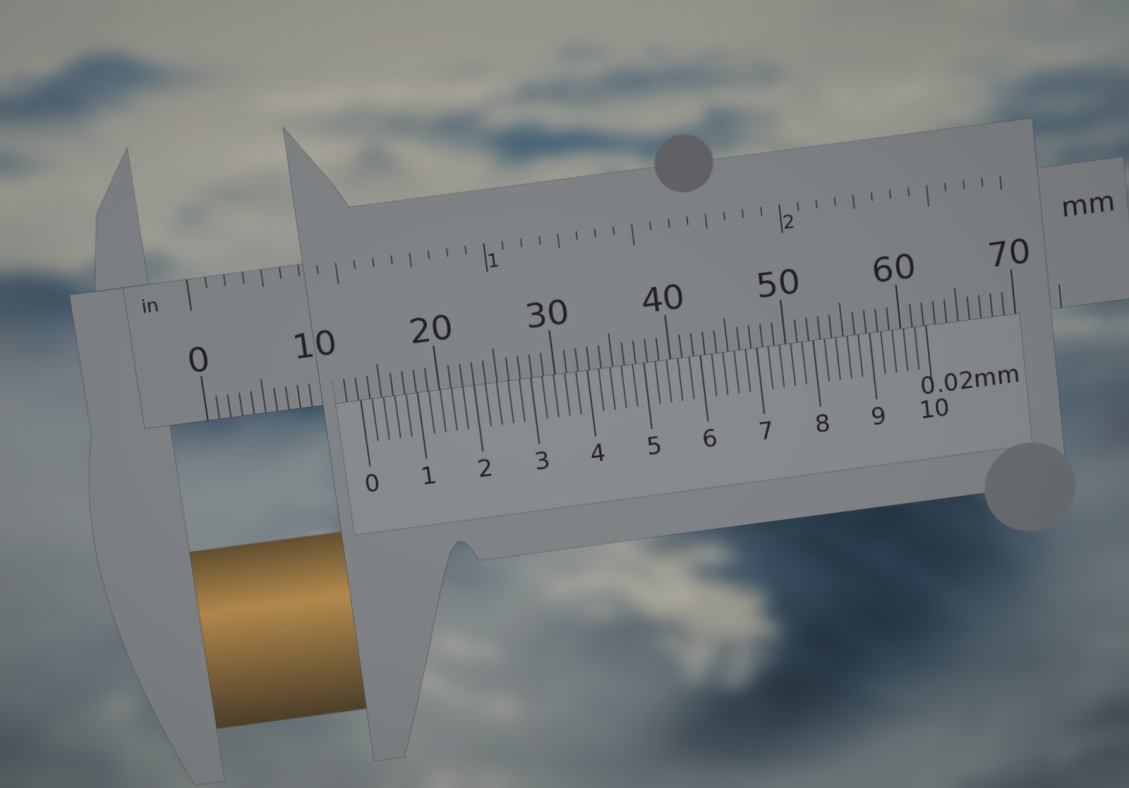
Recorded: 13.2 (mm)
